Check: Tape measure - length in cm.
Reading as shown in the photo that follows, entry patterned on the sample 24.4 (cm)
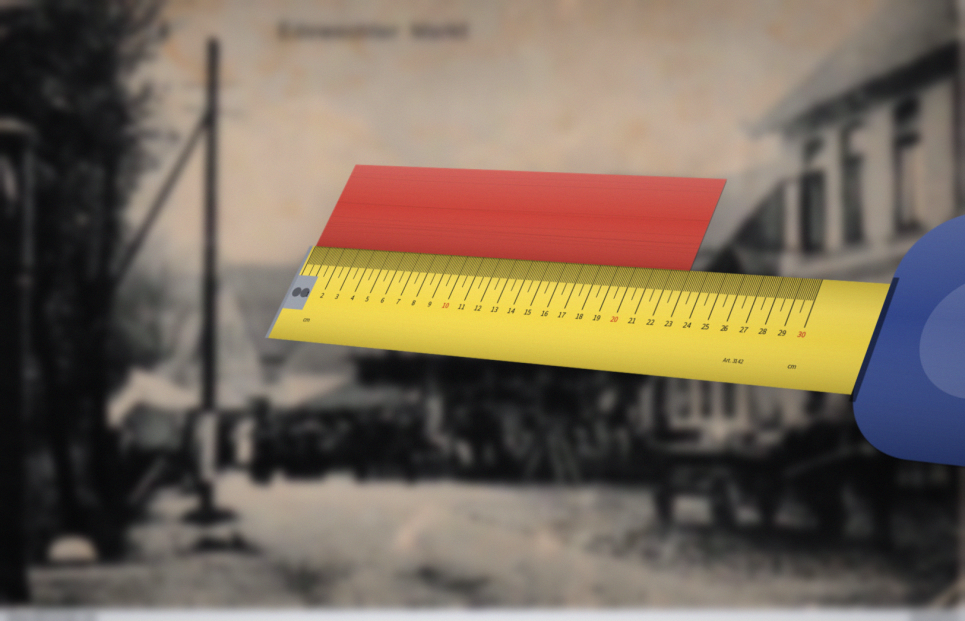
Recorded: 23 (cm)
